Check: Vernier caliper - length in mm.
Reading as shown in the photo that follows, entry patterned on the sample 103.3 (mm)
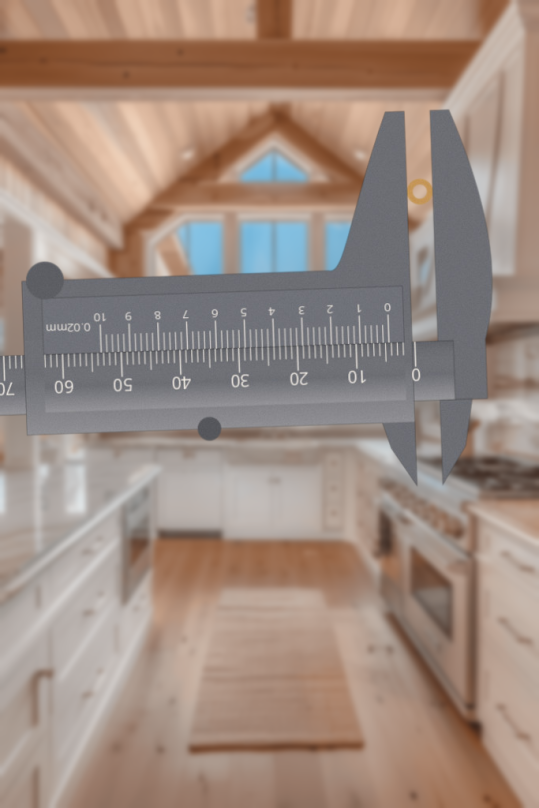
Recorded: 4.4 (mm)
